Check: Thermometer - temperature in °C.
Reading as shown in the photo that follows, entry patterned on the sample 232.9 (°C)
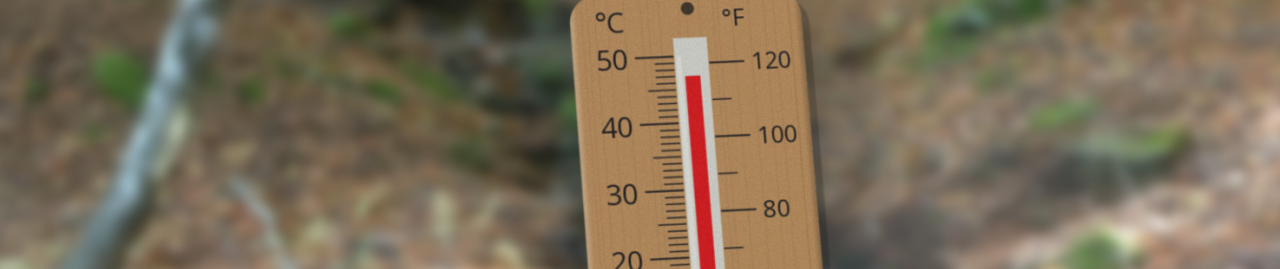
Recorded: 47 (°C)
